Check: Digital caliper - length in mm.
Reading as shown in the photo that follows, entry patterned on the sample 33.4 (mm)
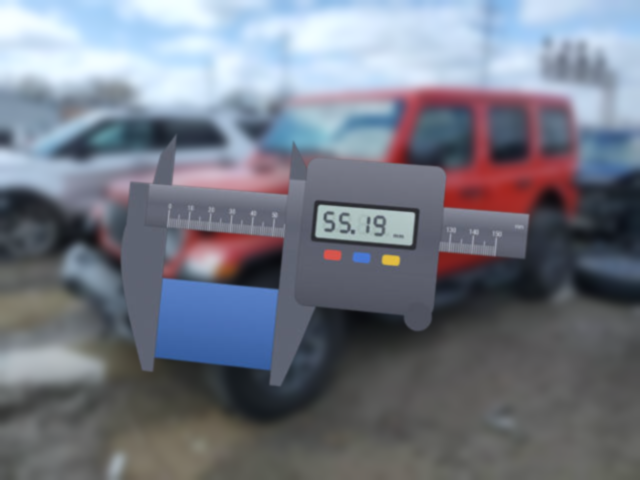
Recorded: 55.19 (mm)
